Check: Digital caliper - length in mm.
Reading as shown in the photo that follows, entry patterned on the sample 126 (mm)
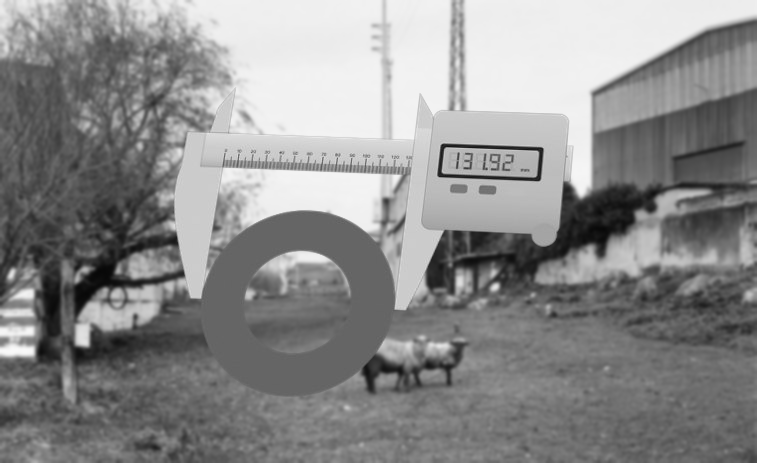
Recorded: 131.92 (mm)
